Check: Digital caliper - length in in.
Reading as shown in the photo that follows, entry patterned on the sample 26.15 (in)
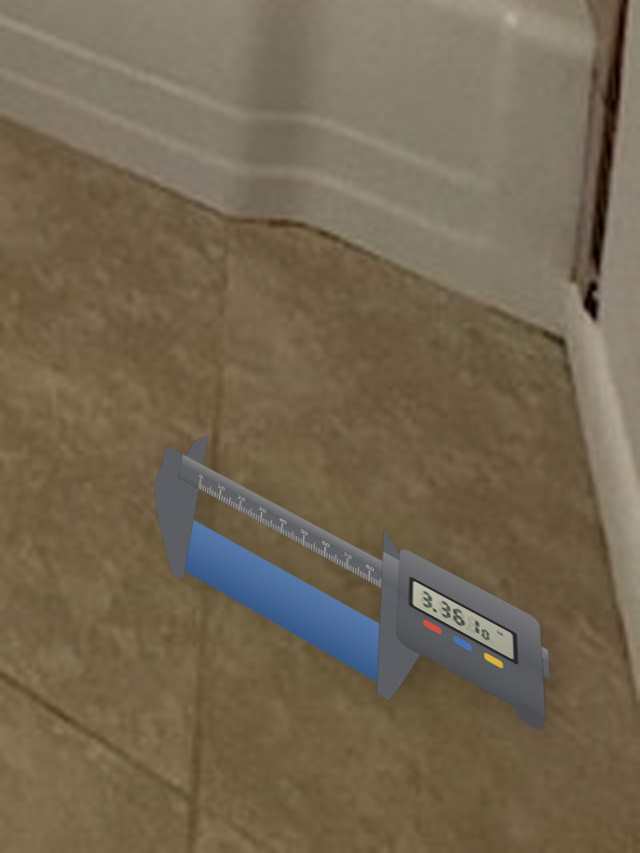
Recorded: 3.3610 (in)
